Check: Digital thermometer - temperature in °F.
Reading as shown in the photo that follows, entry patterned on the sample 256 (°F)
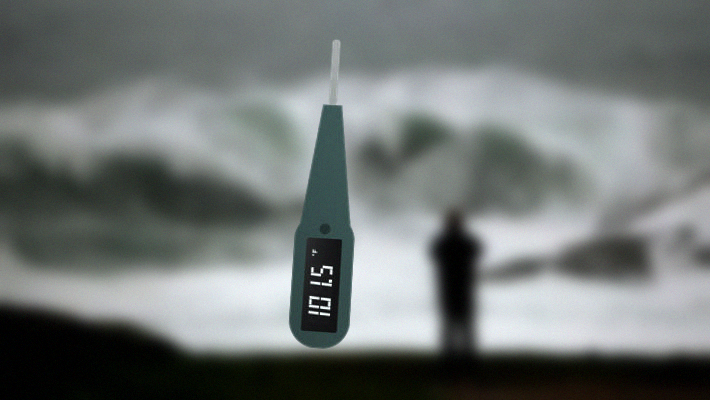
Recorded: 101.5 (°F)
